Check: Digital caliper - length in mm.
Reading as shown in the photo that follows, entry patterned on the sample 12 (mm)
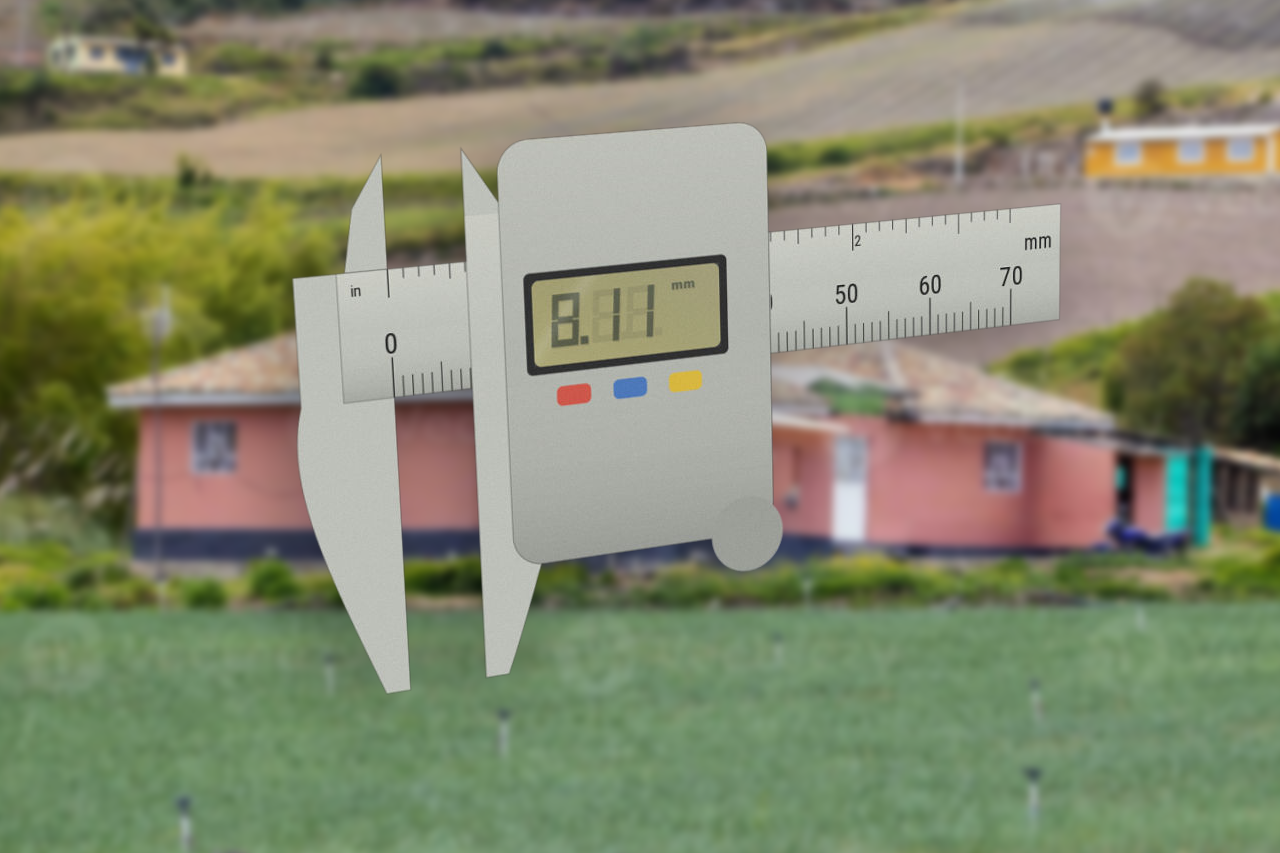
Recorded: 8.11 (mm)
